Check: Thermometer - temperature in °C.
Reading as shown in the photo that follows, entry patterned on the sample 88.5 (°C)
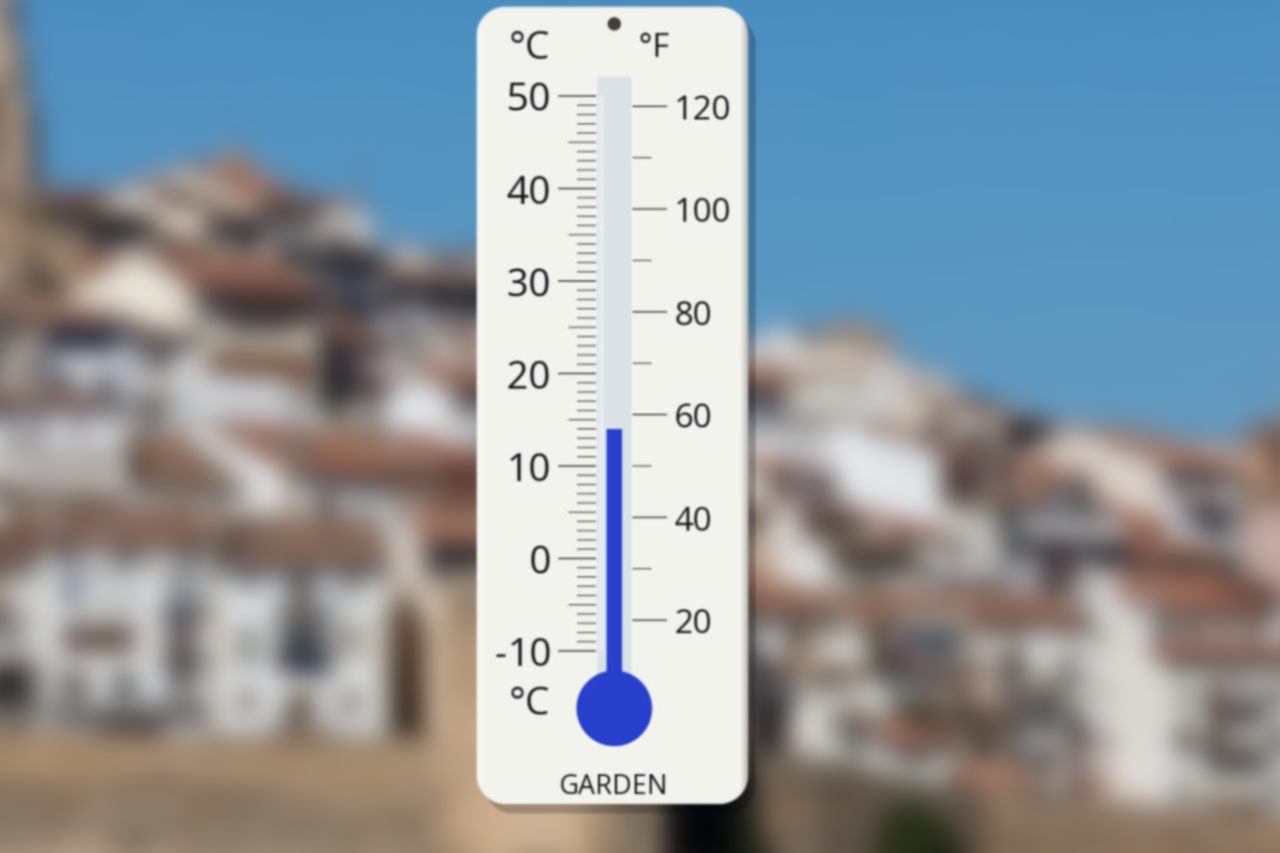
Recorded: 14 (°C)
